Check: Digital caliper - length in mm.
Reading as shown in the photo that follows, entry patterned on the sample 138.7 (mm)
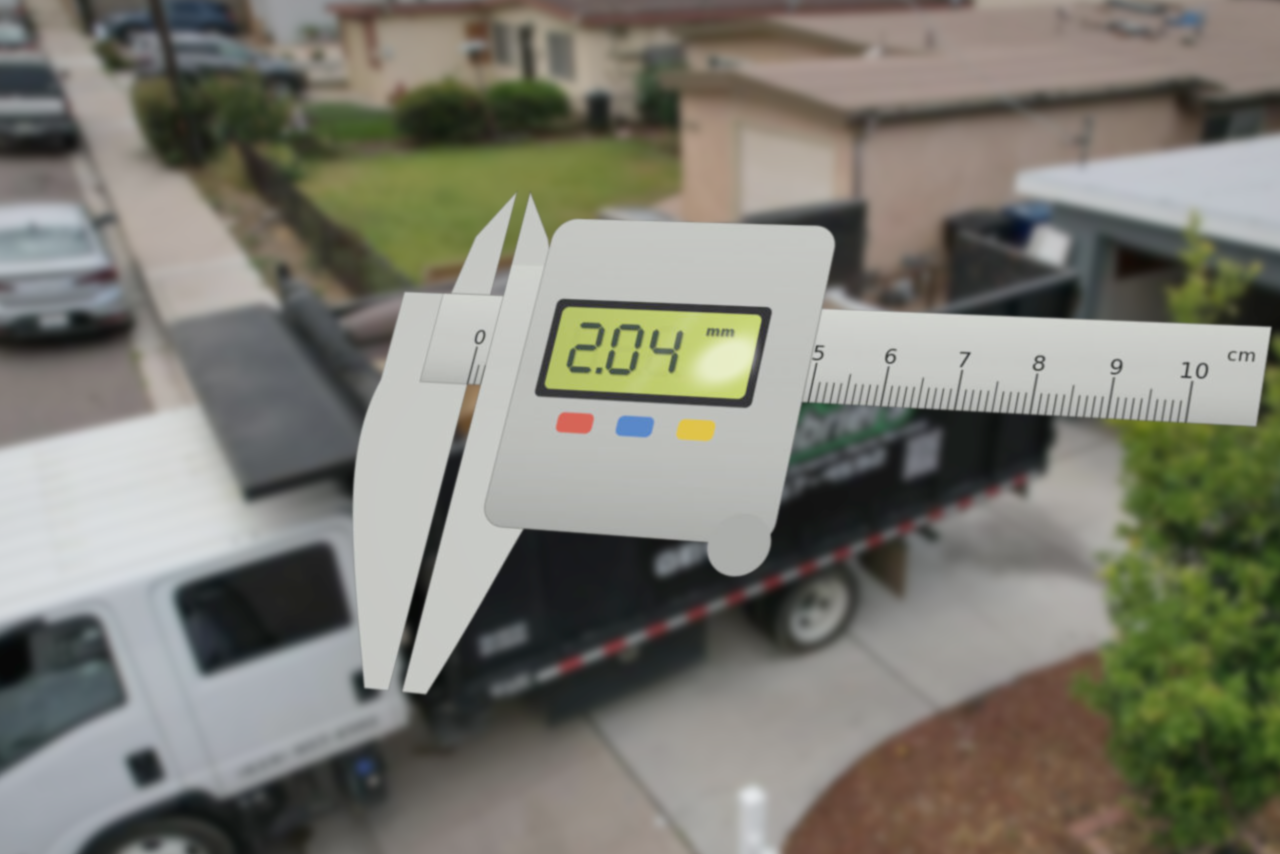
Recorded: 2.04 (mm)
